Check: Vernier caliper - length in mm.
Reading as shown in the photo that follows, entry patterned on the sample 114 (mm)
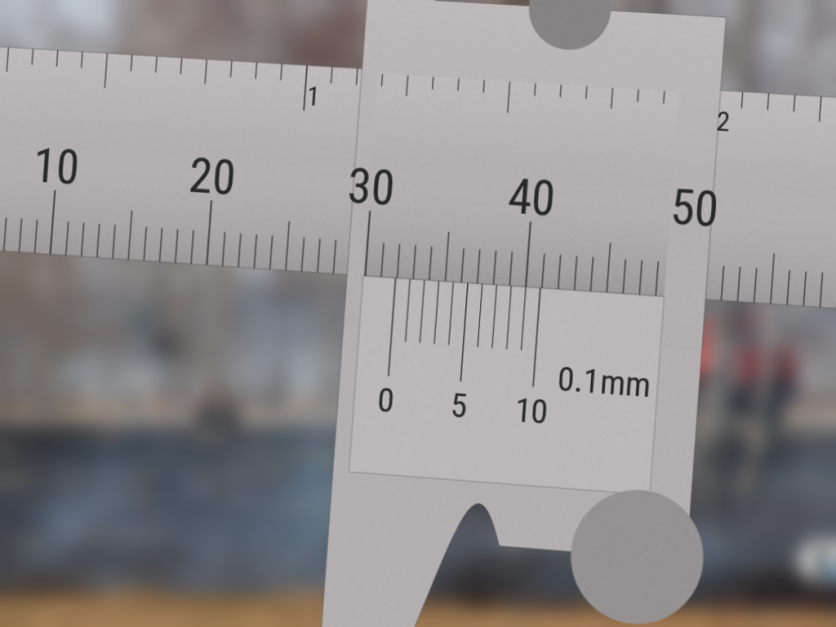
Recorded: 31.9 (mm)
